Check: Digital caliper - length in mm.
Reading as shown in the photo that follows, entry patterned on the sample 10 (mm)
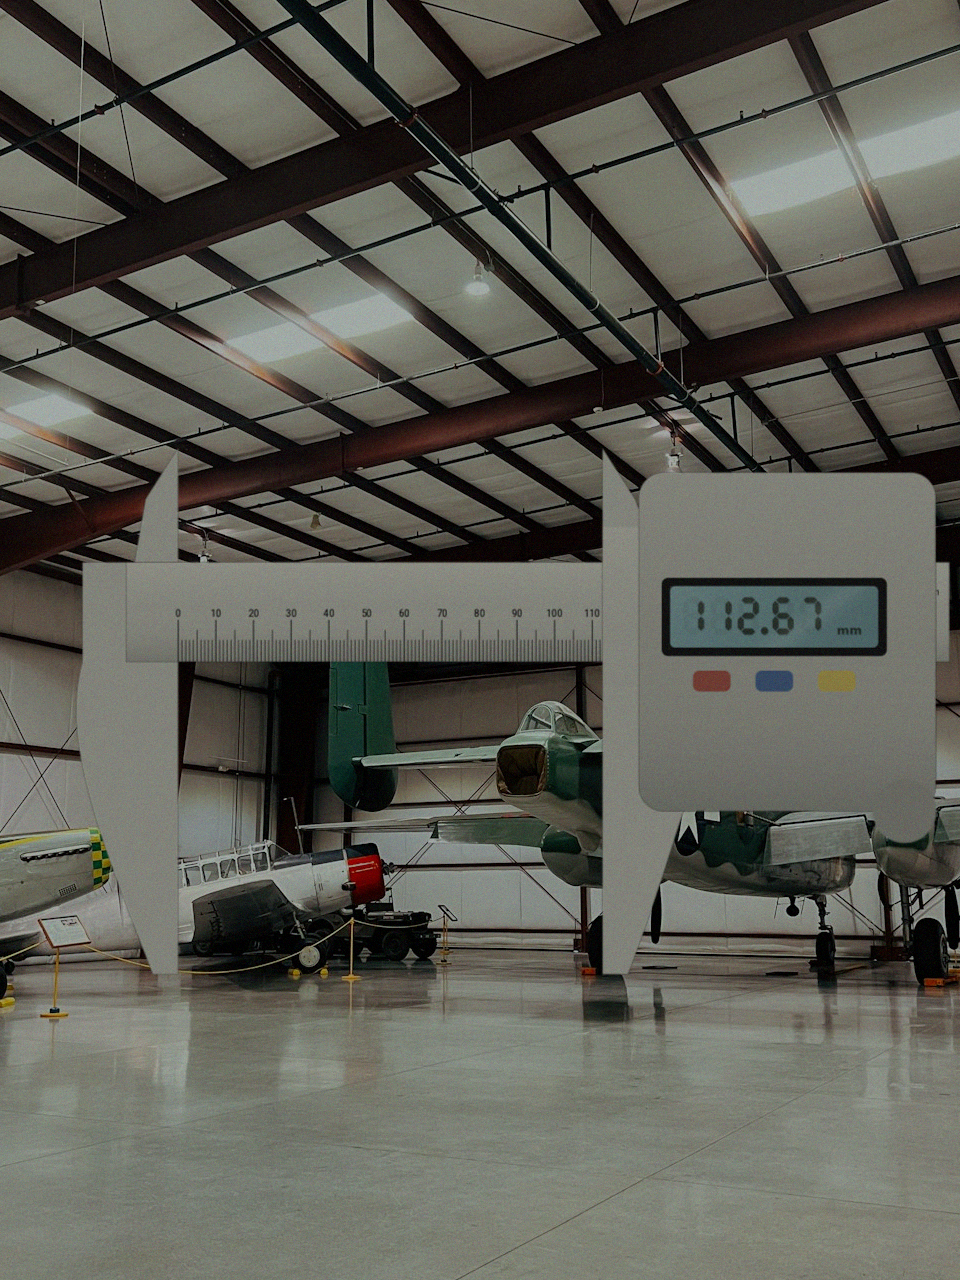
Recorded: 112.67 (mm)
